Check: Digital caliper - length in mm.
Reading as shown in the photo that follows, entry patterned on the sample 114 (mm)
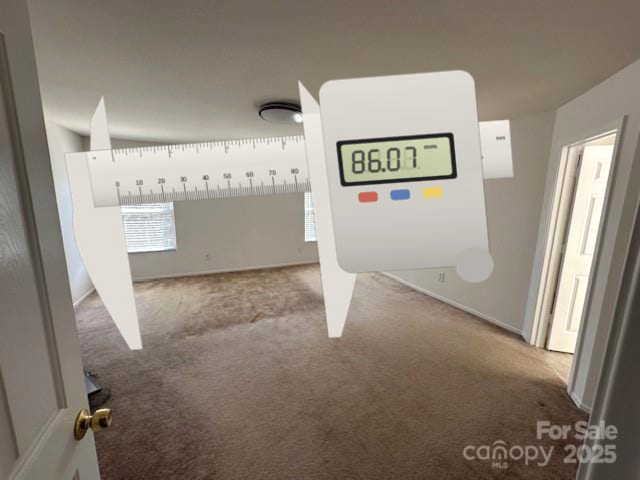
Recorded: 86.07 (mm)
